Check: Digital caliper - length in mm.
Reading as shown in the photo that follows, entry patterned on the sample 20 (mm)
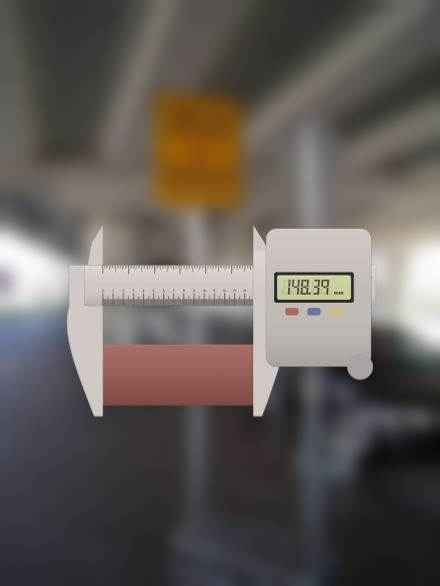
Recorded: 148.39 (mm)
